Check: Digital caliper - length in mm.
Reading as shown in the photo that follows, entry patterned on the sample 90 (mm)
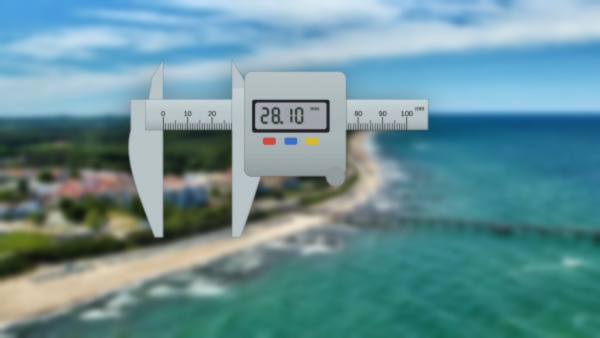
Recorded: 28.10 (mm)
